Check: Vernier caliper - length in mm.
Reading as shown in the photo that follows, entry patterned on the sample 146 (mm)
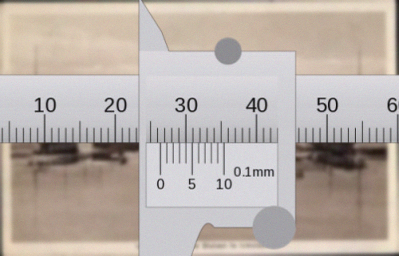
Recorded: 26.4 (mm)
